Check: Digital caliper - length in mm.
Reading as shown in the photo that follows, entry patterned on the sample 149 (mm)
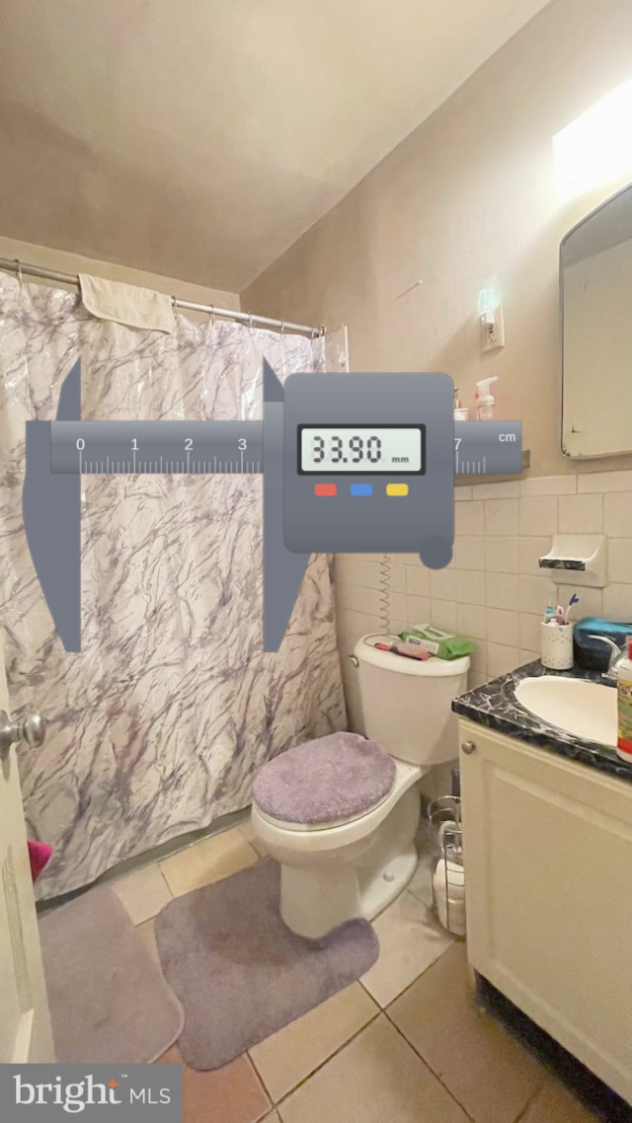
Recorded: 33.90 (mm)
